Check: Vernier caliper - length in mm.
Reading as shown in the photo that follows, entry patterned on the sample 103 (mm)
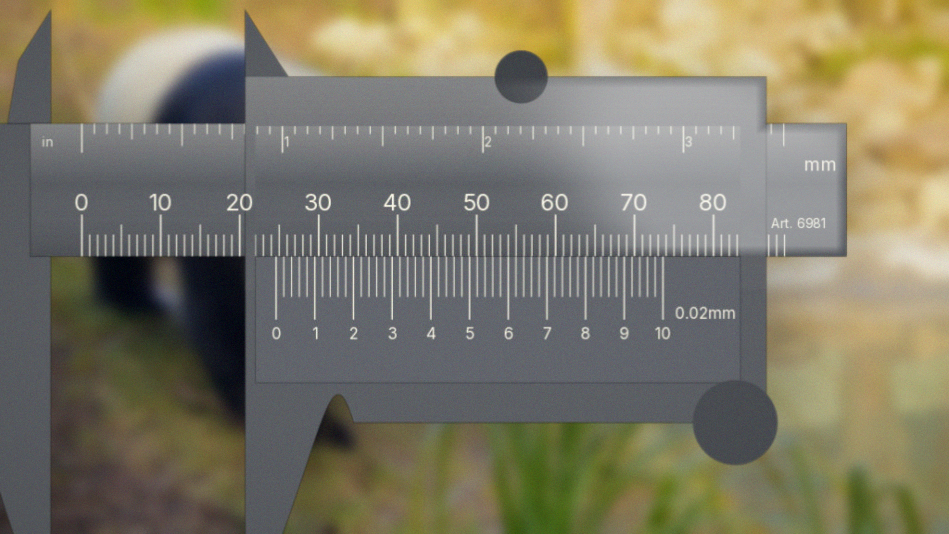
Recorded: 24.6 (mm)
